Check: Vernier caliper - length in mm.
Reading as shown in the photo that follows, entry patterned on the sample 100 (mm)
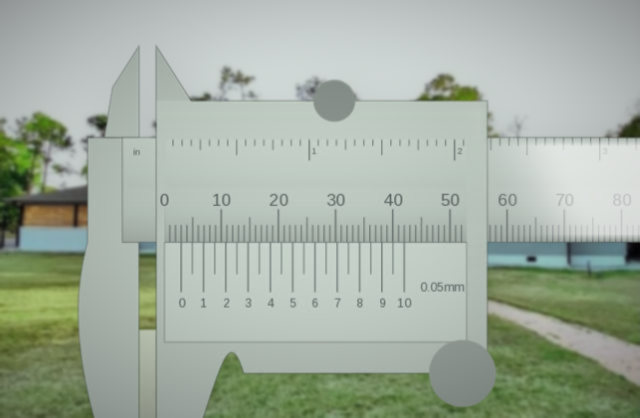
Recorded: 3.0 (mm)
